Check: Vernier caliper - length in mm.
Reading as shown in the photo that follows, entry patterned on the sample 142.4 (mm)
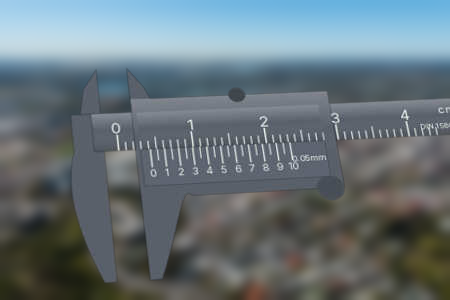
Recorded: 4.2 (mm)
